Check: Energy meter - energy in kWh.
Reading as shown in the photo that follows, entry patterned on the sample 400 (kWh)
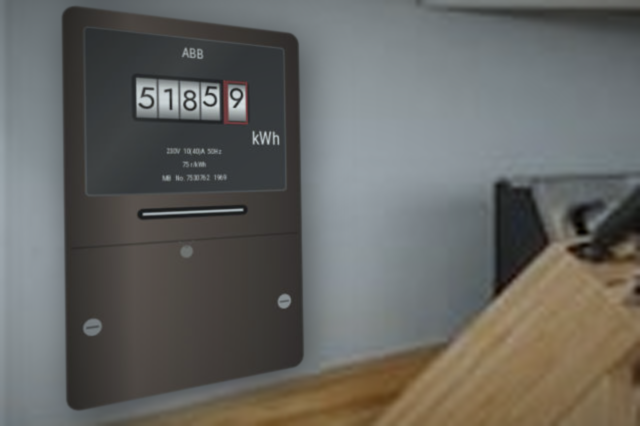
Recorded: 5185.9 (kWh)
